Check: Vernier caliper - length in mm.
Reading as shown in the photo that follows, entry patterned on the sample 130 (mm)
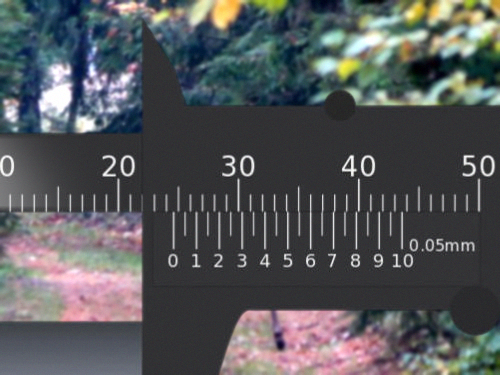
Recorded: 24.6 (mm)
